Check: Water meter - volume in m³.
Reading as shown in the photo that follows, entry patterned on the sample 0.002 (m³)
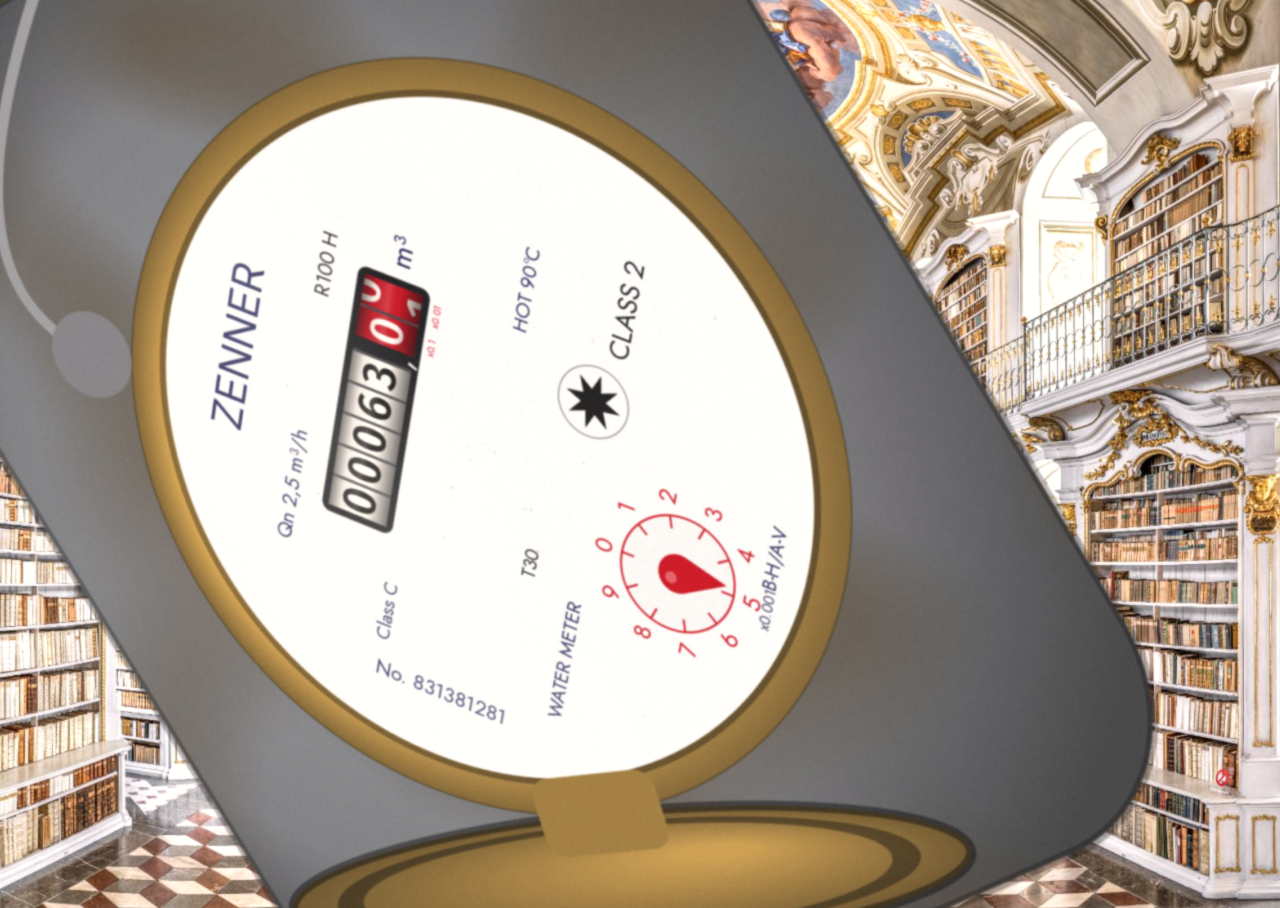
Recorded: 63.004 (m³)
